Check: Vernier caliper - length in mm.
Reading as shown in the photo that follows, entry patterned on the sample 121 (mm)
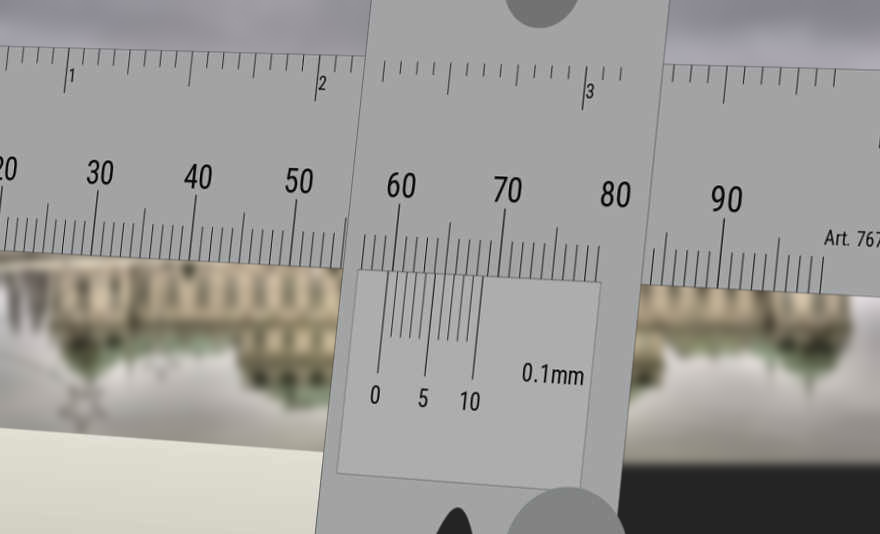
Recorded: 59.6 (mm)
